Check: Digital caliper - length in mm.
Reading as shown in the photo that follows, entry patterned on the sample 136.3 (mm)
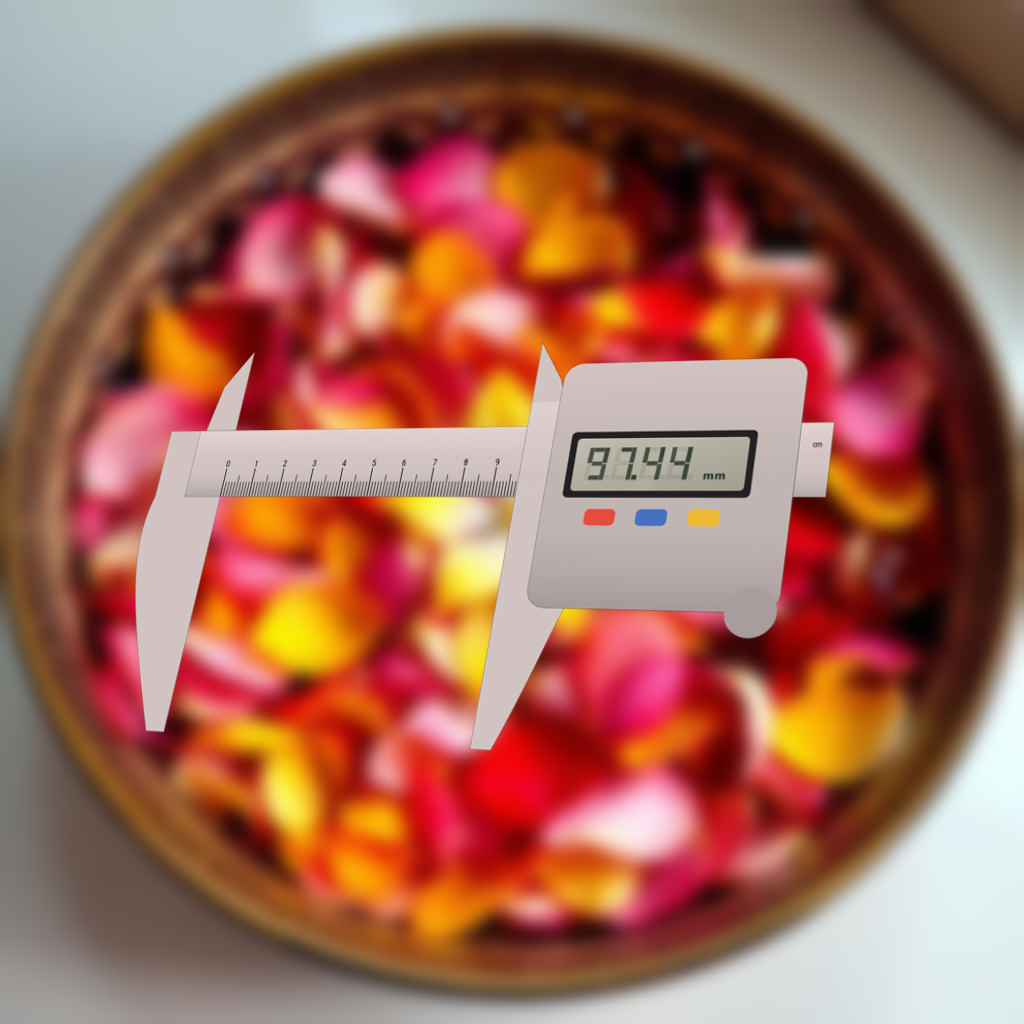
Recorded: 97.44 (mm)
